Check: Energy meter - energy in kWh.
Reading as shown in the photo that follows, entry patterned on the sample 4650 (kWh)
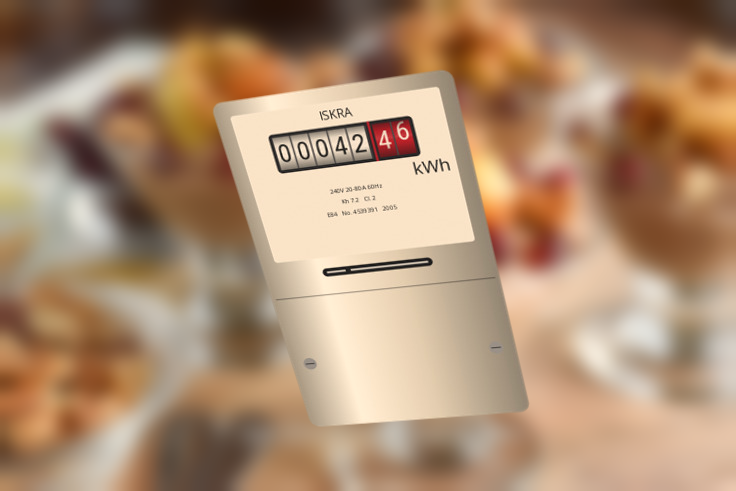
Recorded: 42.46 (kWh)
